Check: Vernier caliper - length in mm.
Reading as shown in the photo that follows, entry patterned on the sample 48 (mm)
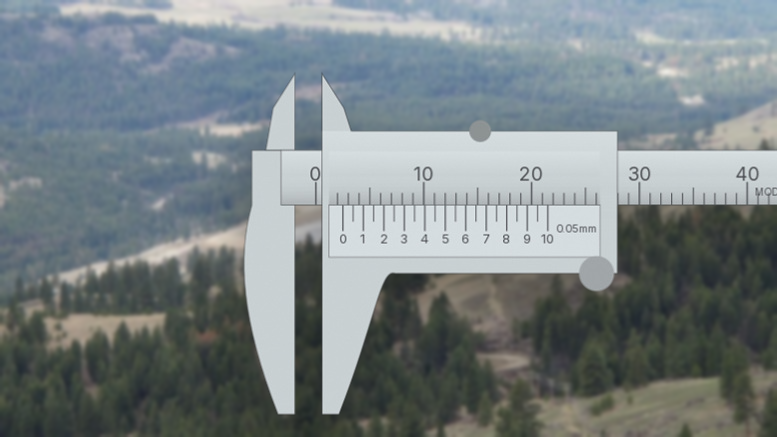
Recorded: 2.5 (mm)
